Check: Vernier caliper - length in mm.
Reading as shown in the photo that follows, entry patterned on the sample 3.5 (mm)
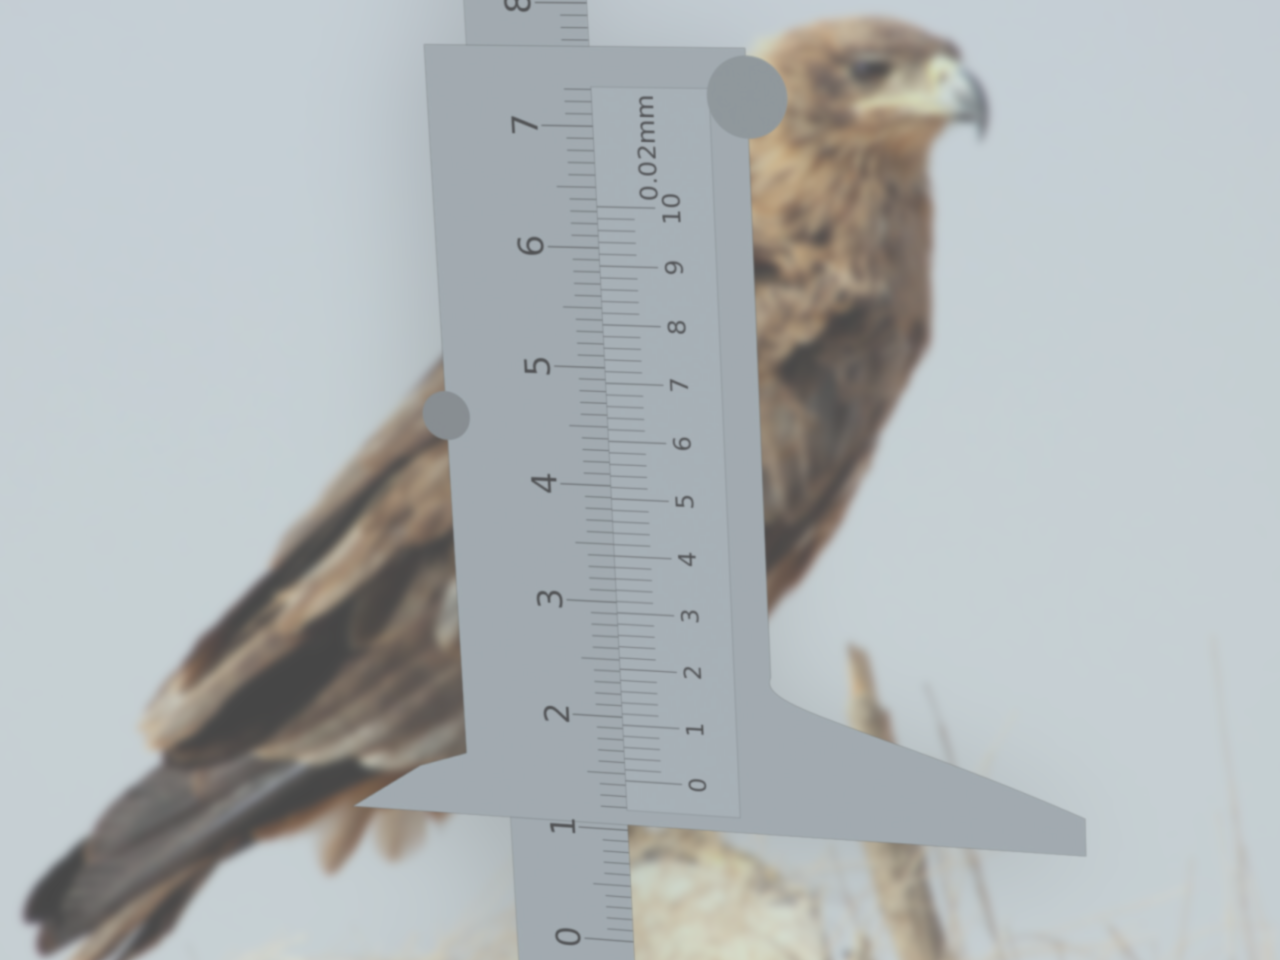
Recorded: 14.4 (mm)
